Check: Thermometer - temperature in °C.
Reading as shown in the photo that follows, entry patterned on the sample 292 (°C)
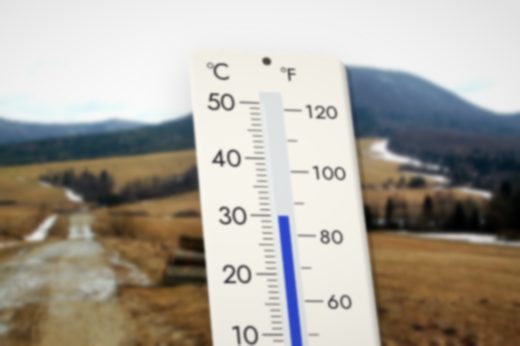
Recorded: 30 (°C)
